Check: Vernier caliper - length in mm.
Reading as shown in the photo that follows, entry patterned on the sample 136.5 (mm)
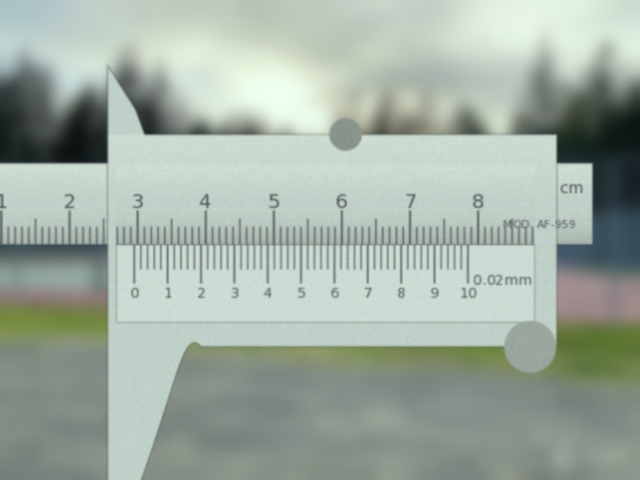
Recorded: 29.5 (mm)
